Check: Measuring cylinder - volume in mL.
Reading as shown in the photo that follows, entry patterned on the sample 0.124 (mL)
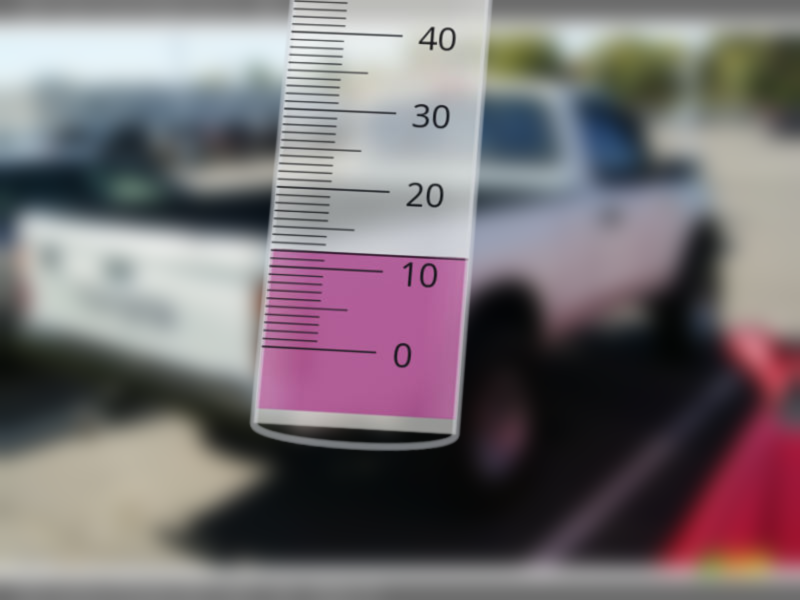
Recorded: 12 (mL)
